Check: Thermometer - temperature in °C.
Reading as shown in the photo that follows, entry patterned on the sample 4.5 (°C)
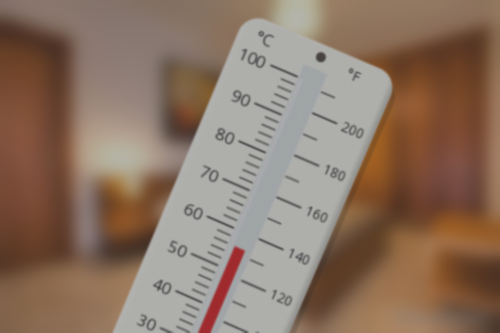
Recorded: 56 (°C)
